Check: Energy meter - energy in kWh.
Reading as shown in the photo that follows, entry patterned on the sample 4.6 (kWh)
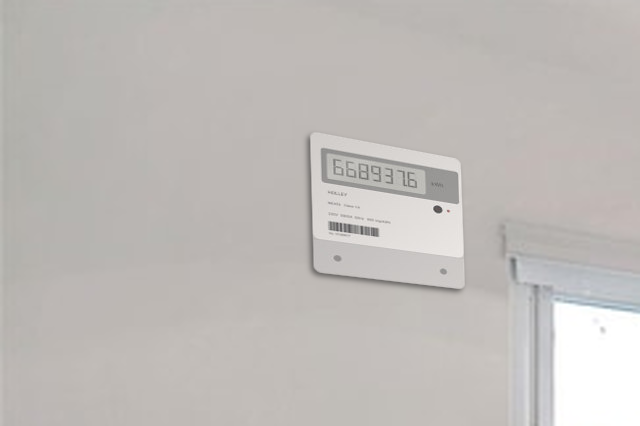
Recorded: 668937.6 (kWh)
